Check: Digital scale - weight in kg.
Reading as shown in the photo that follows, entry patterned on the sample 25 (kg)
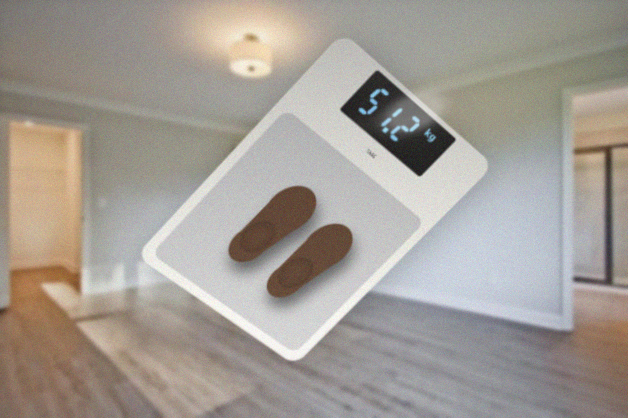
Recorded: 51.2 (kg)
